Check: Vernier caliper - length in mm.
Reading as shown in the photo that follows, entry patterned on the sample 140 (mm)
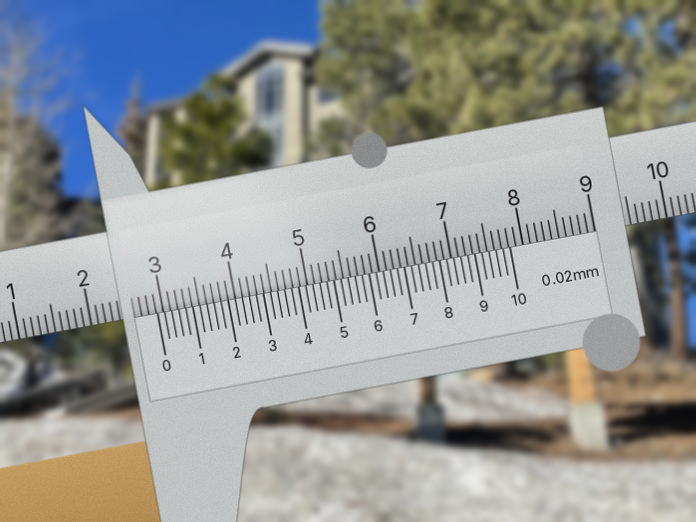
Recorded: 29.2 (mm)
